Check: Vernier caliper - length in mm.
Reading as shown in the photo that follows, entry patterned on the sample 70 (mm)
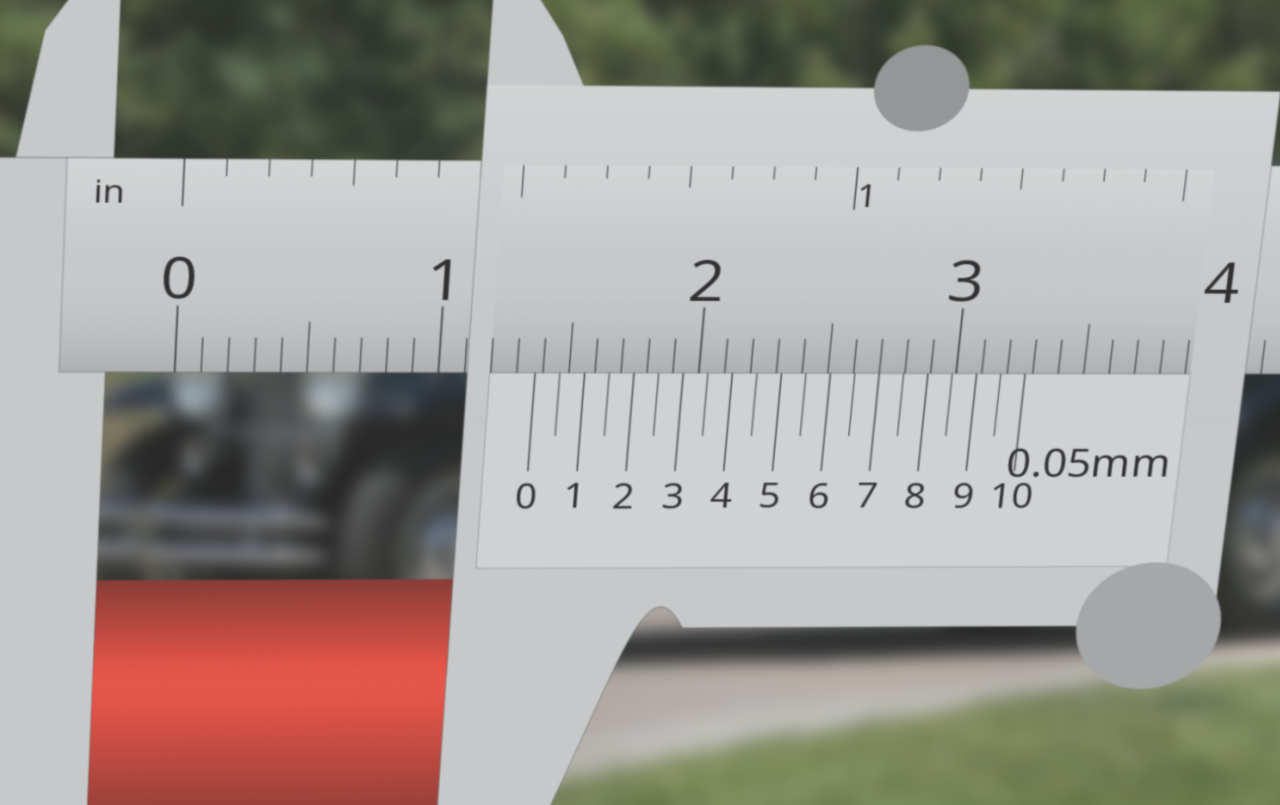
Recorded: 13.7 (mm)
